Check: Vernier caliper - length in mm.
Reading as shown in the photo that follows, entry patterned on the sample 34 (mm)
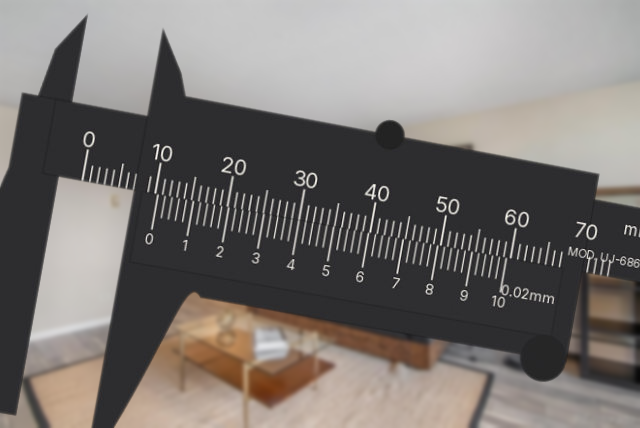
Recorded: 10.4 (mm)
